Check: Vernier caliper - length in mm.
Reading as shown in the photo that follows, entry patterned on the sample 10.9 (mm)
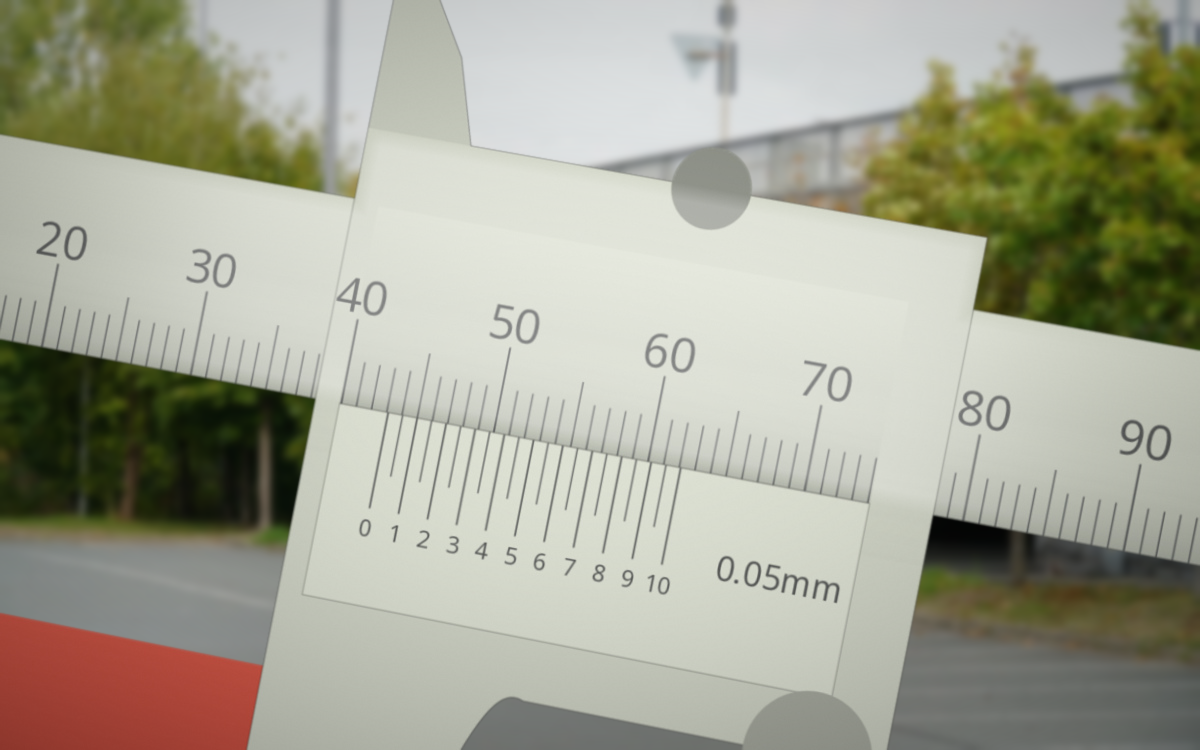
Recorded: 43.1 (mm)
